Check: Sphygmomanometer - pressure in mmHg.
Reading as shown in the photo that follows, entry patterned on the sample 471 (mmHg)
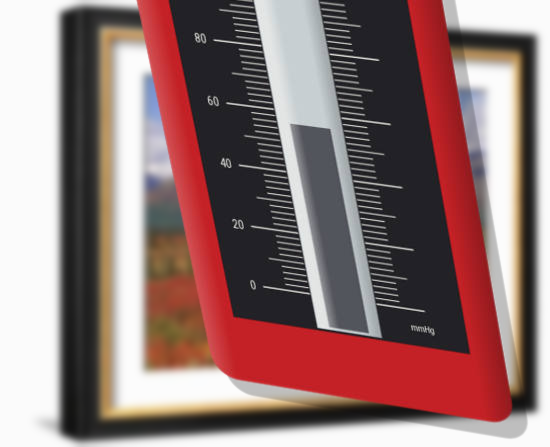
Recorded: 56 (mmHg)
